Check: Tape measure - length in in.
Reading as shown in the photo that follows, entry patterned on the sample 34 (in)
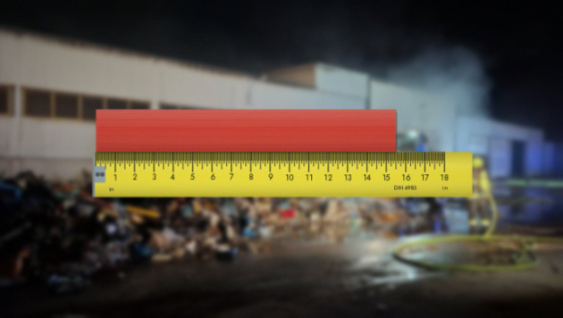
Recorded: 15.5 (in)
